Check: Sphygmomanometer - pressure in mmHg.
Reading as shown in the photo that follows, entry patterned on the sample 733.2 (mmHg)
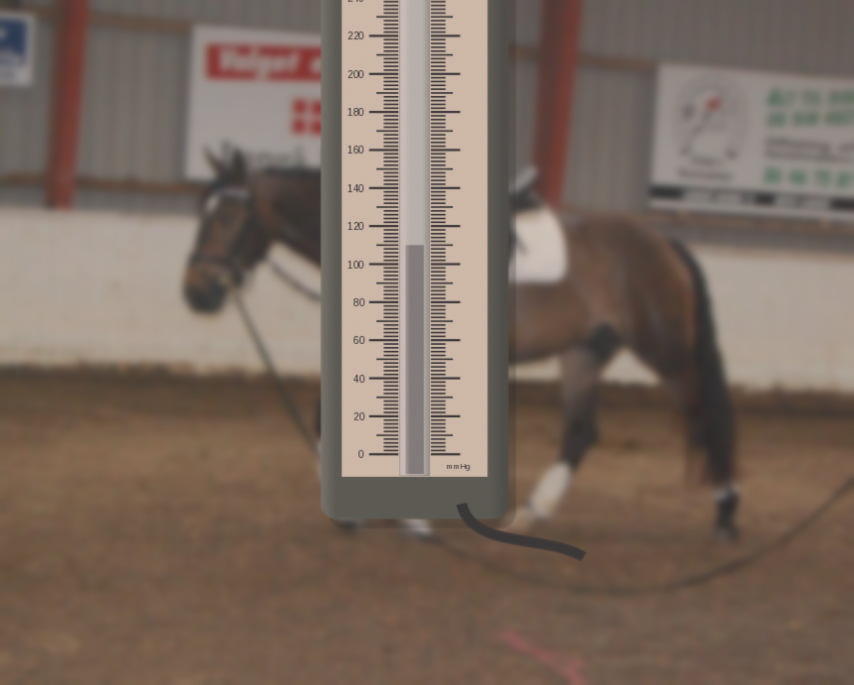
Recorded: 110 (mmHg)
